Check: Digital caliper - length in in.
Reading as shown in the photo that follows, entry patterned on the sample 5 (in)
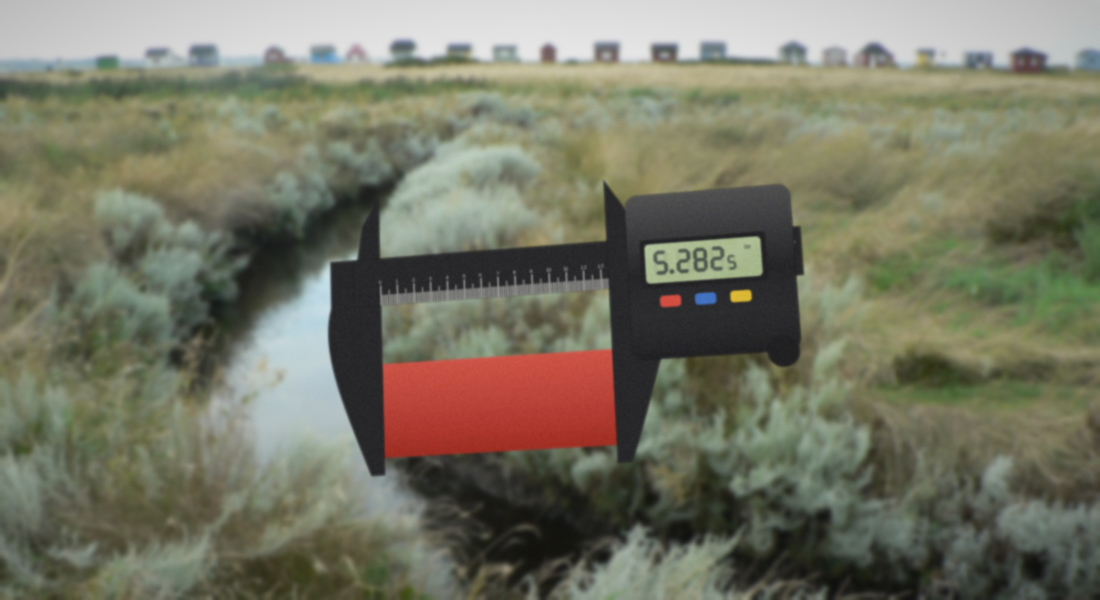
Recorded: 5.2825 (in)
